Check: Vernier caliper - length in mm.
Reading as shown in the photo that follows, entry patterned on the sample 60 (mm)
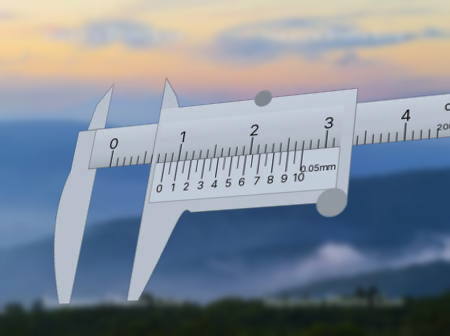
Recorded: 8.0 (mm)
